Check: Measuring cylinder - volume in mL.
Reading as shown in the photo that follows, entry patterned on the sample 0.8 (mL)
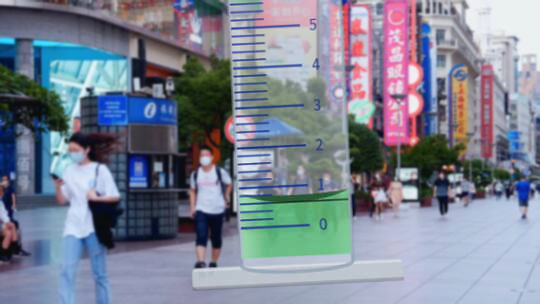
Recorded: 0.6 (mL)
